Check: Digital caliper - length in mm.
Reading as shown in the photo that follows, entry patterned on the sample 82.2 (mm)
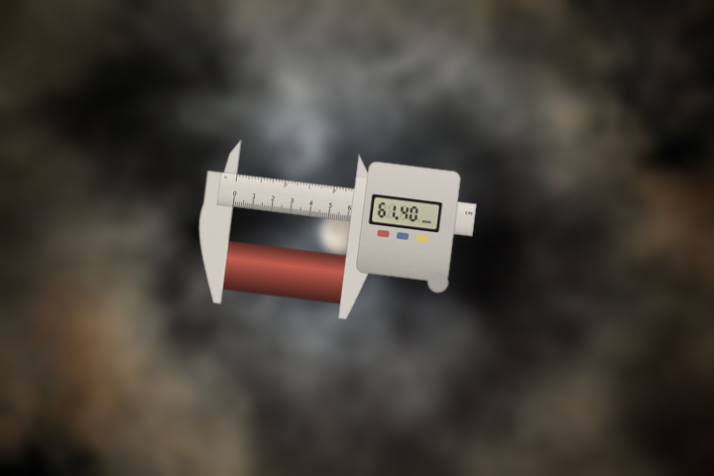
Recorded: 61.40 (mm)
